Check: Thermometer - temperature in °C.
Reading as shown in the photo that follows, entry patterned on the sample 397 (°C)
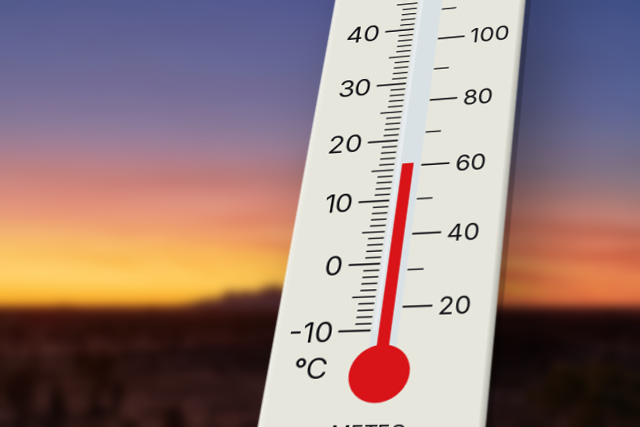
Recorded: 16 (°C)
